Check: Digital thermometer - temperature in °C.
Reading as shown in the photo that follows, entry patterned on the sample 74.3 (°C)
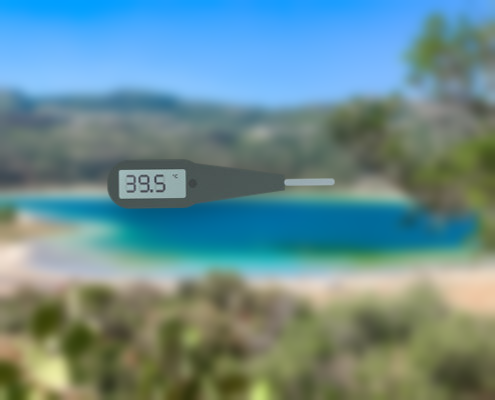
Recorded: 39.5 (°C)
